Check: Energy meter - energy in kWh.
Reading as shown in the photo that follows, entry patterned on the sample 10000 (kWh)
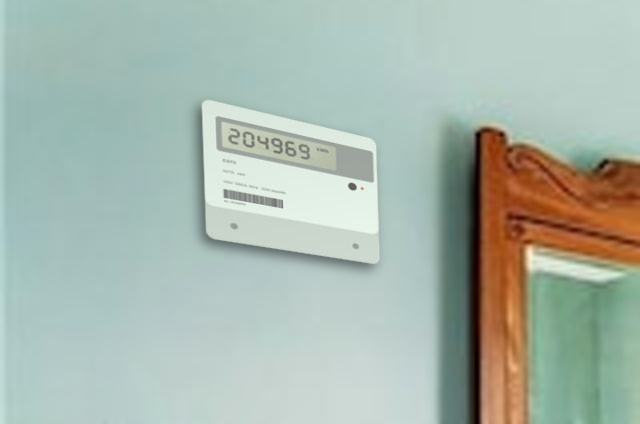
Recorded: 204969 (kWh)
